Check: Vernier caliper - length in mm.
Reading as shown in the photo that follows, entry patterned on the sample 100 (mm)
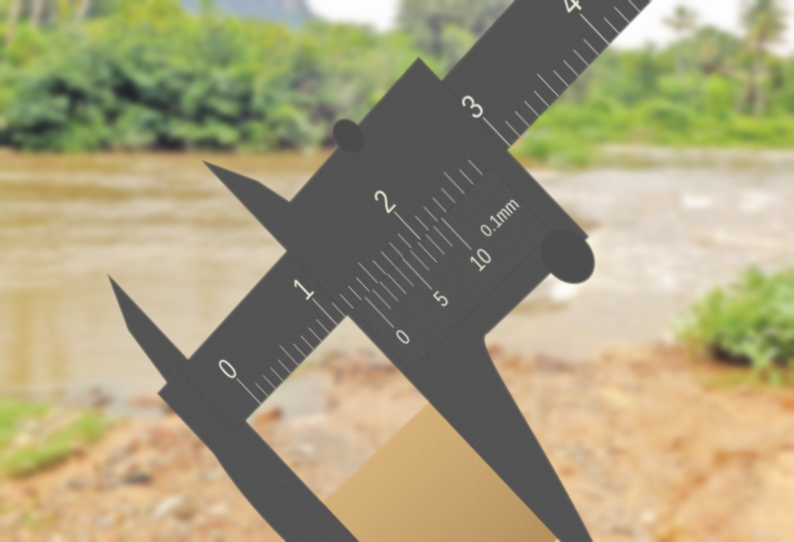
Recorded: 13.4 (mm)
